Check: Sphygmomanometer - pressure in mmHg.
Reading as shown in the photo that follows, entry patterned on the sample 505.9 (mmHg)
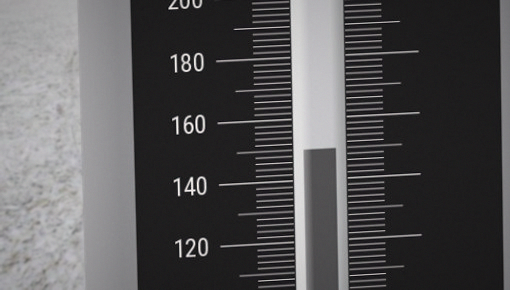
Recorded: 150 (mmHg)
